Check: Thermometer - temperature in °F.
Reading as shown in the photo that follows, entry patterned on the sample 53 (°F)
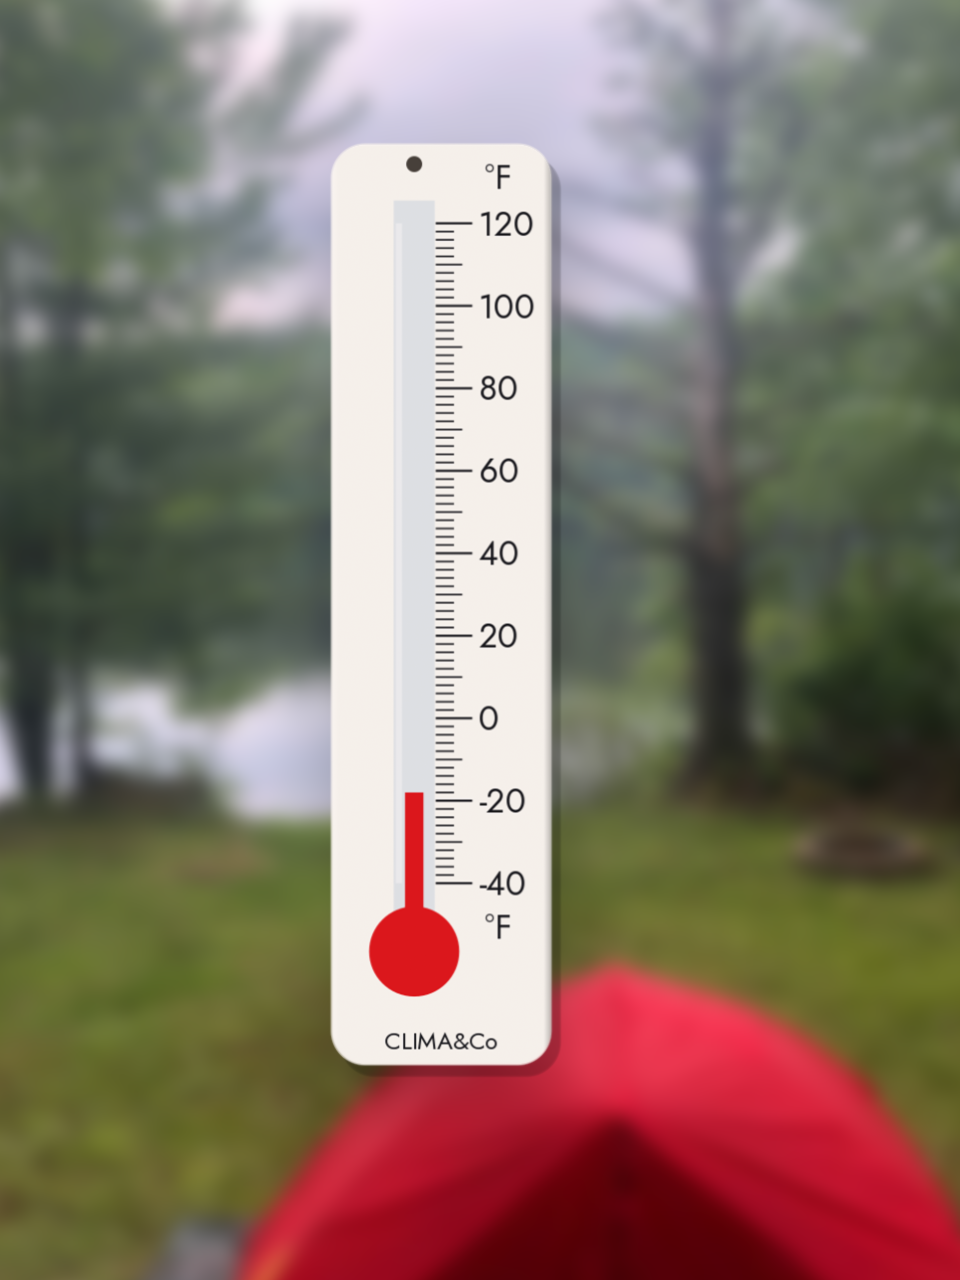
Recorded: -18 (°F)
